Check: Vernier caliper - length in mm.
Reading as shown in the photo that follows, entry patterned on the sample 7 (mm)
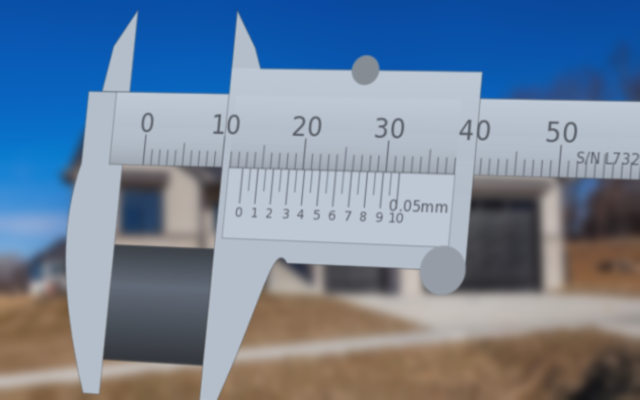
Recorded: 12.6 (mm)
